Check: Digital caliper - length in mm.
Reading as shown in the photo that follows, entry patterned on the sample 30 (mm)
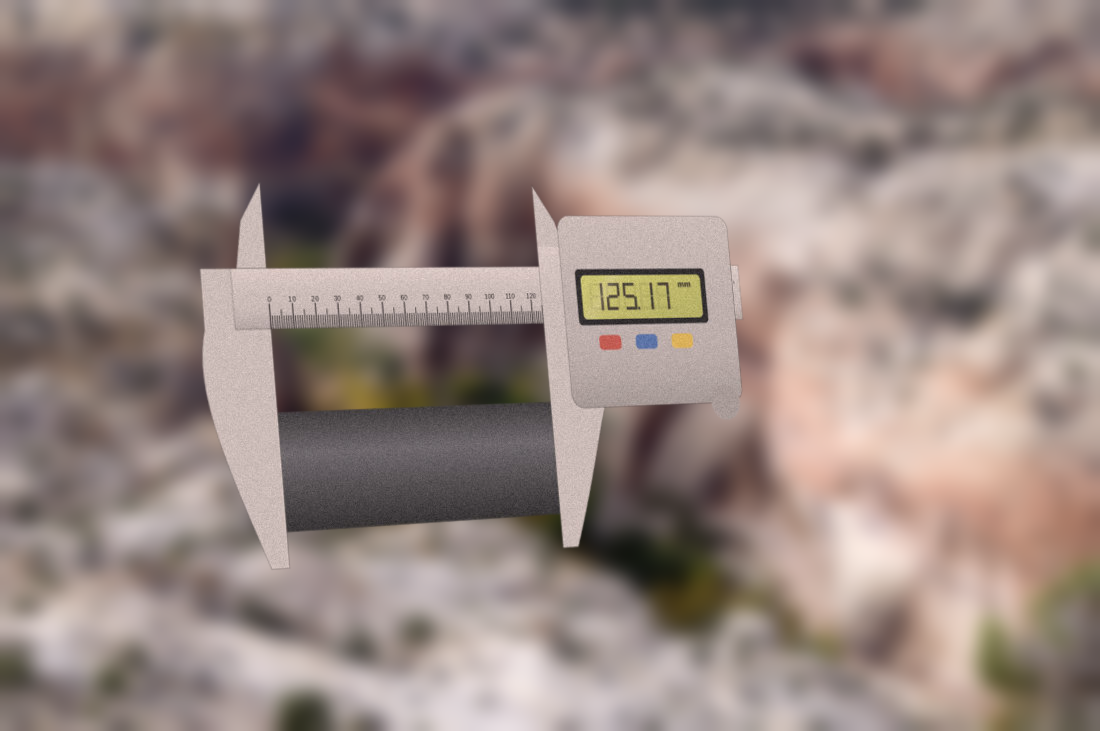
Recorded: 125.17 (mm)
